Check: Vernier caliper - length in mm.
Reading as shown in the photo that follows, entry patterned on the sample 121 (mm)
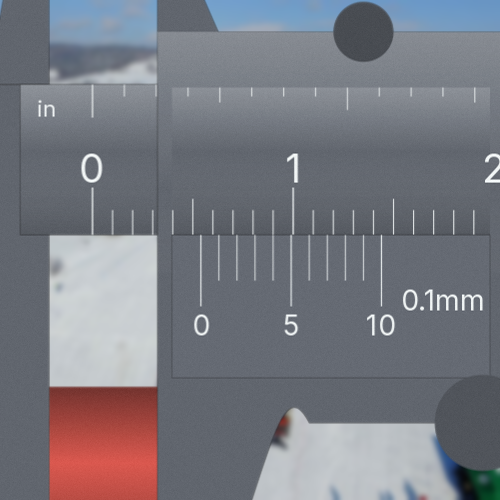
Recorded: 5.4 (mm)
